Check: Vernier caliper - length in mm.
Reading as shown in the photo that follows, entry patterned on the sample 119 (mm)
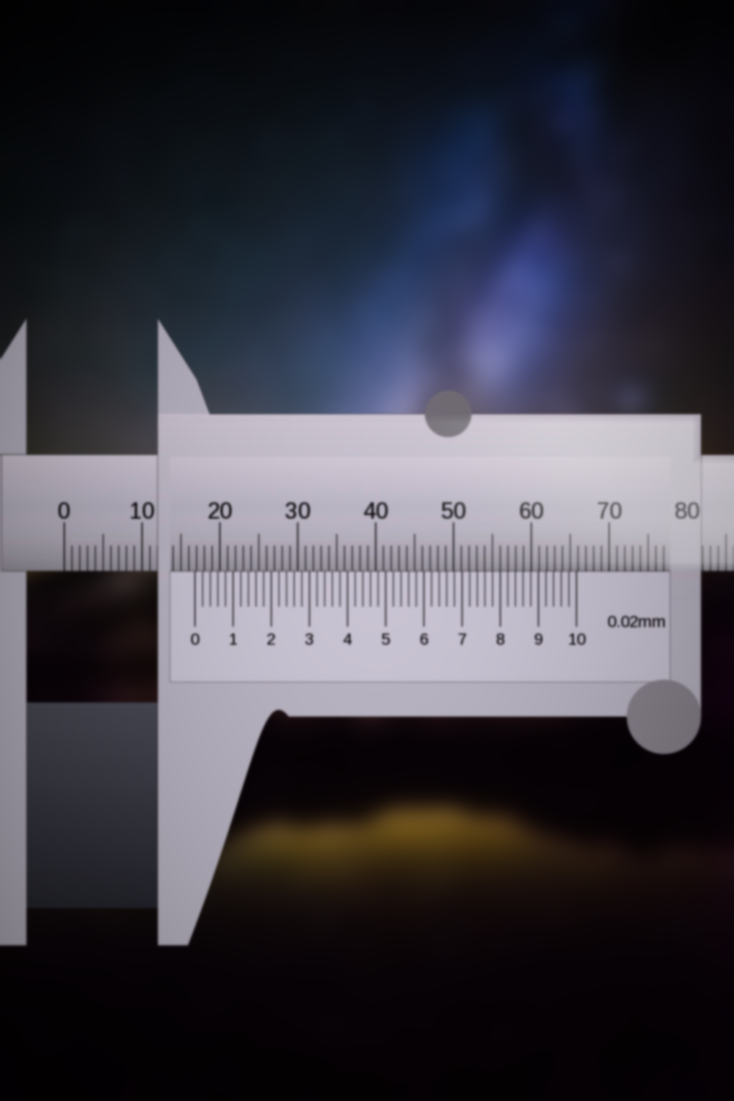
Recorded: 16.8 (mm)
